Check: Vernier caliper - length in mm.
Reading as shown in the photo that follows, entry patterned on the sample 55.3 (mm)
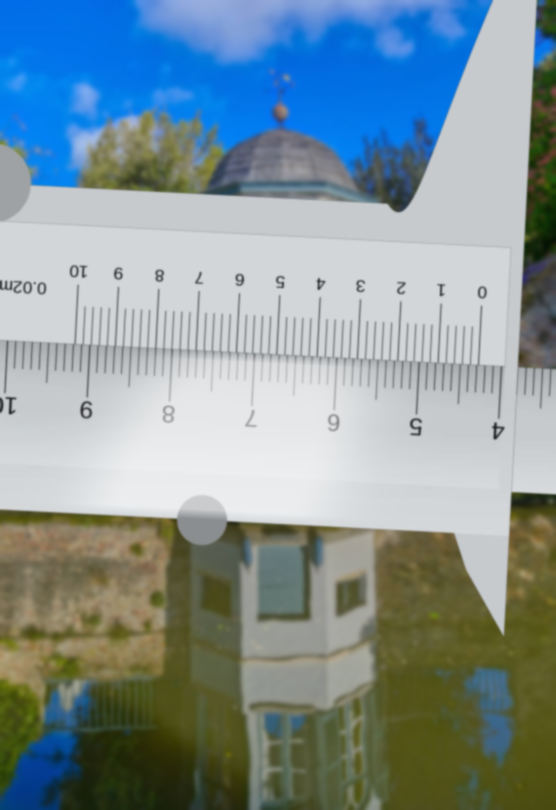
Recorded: 42.8 (mm)
